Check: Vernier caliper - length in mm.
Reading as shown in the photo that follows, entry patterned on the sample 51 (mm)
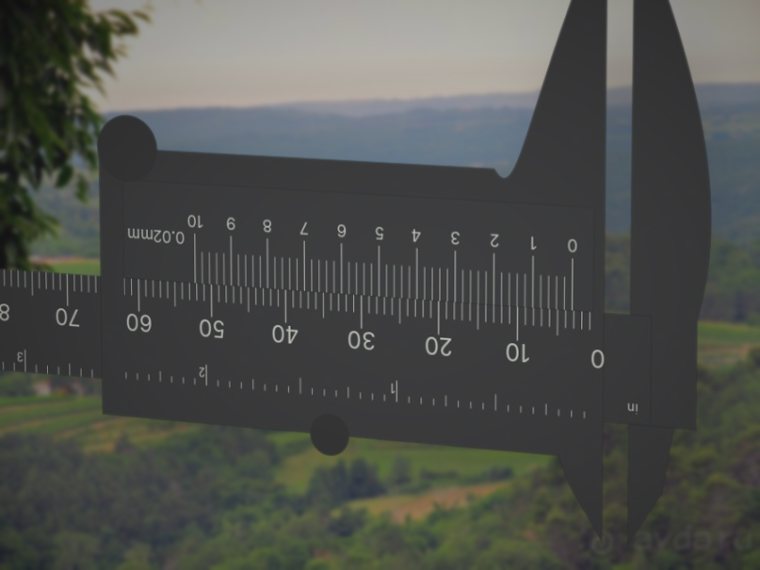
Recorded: 3.2 (mm)
